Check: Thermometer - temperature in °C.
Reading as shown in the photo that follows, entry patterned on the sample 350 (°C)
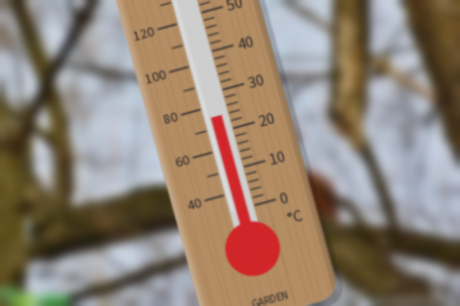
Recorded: 24 (°C)
